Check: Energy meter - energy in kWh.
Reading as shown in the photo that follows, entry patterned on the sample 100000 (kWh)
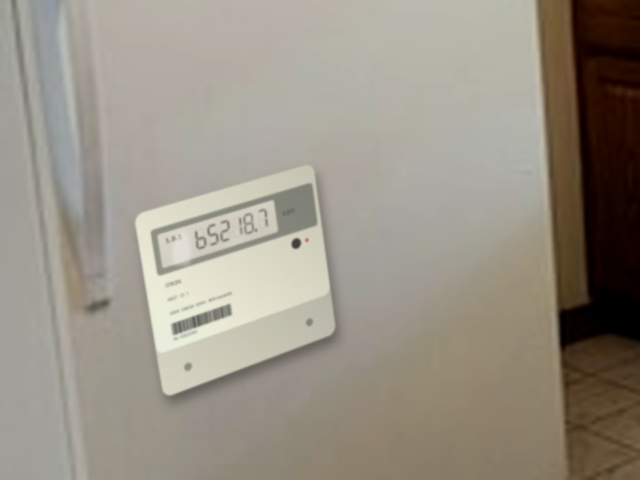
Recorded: 65218.7 (kWh)
